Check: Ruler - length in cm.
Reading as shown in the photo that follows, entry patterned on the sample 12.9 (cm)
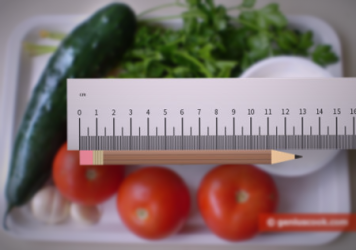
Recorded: 13 (cm)
